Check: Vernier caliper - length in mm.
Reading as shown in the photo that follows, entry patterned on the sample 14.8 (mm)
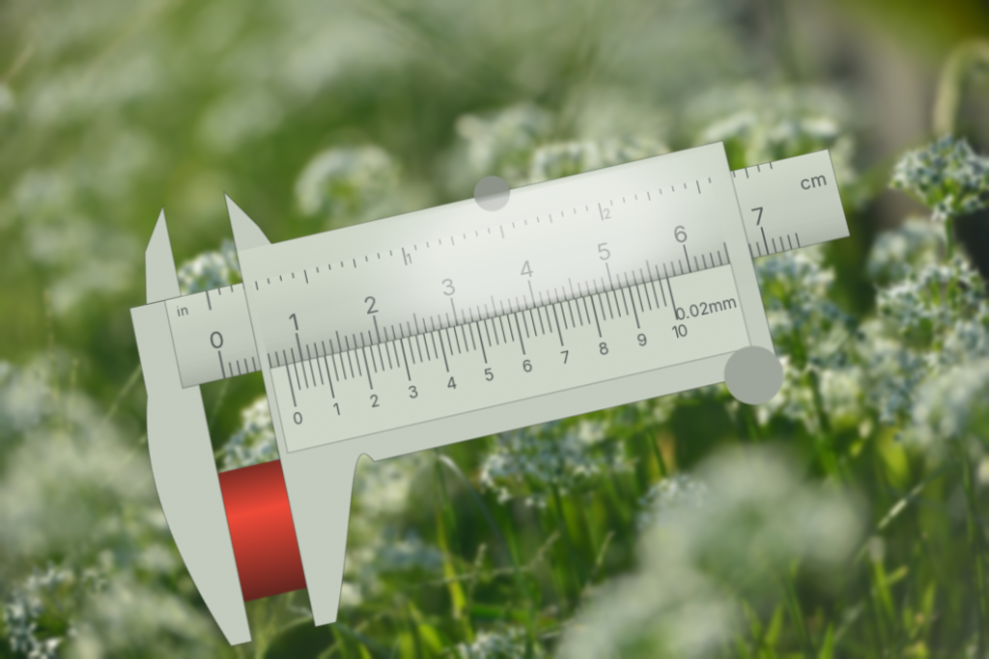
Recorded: 8.0 (mm)
